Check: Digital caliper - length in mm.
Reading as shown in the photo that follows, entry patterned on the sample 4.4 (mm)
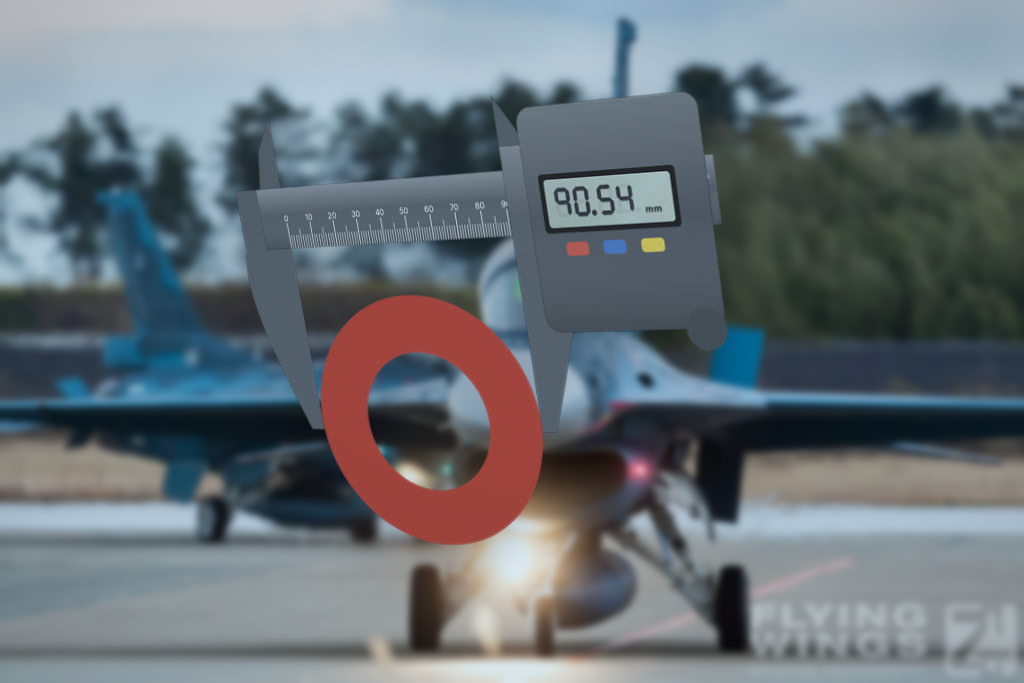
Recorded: 90.54 (mm)
